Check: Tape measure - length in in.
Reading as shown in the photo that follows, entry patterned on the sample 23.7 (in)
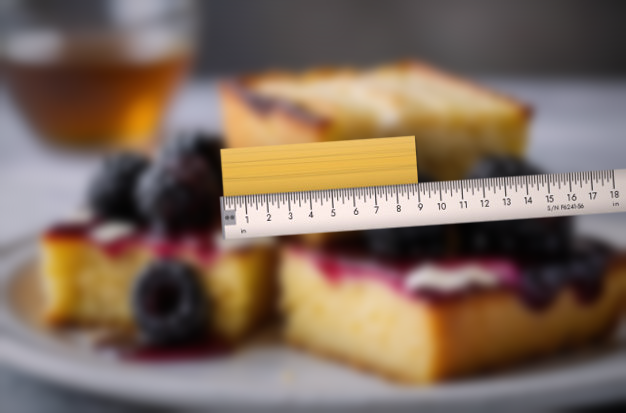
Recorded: 9 (in)
